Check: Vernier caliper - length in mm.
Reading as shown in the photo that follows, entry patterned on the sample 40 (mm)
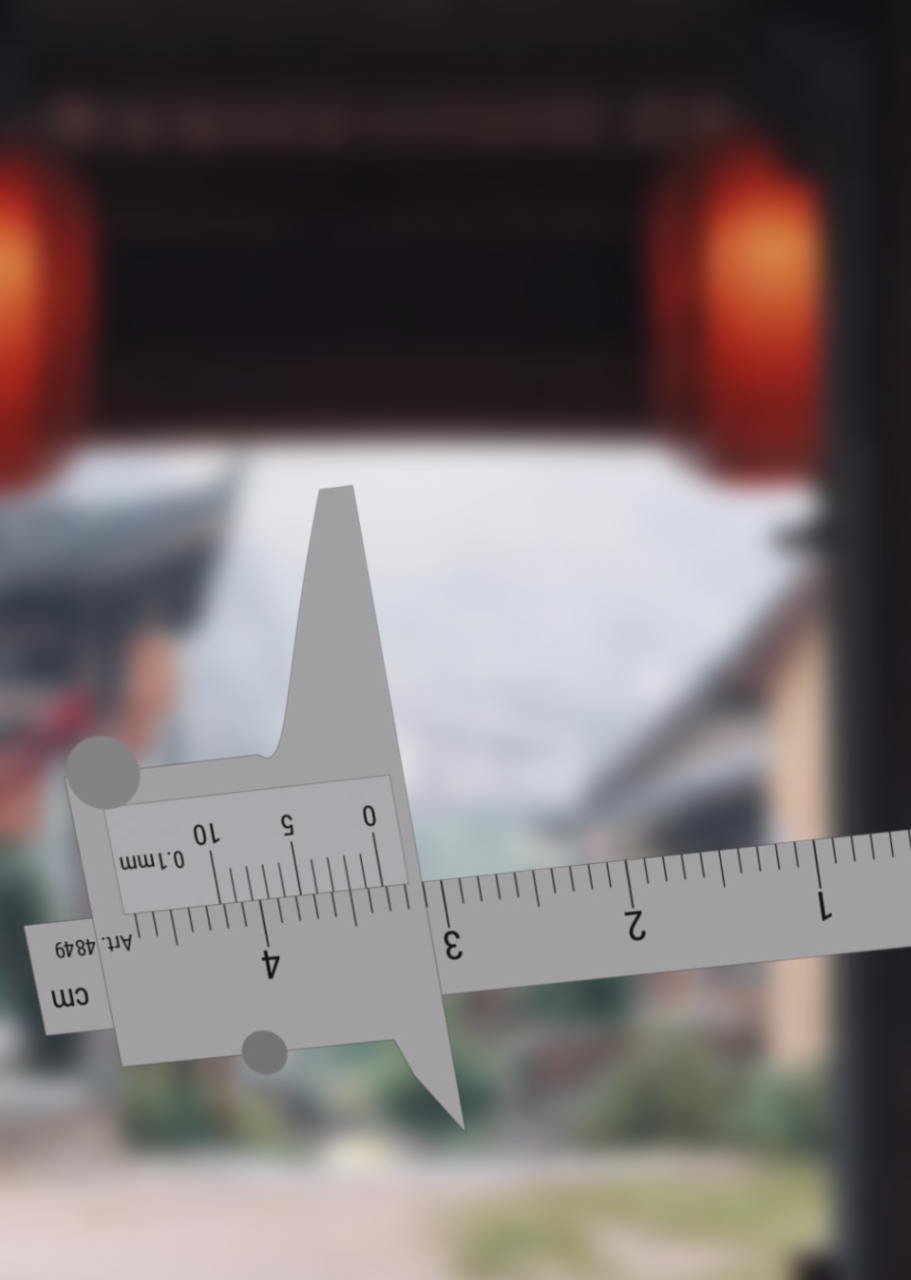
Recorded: 33.2 (mm)
